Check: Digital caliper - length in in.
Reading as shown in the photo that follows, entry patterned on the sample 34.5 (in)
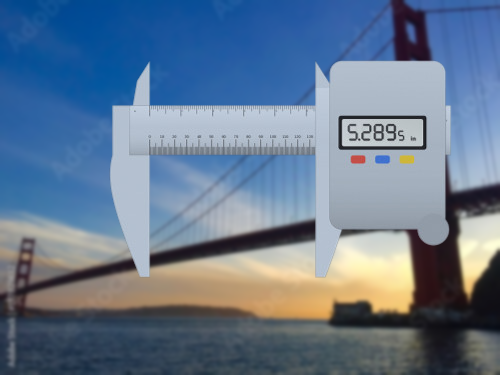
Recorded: 5.2895 (in)
